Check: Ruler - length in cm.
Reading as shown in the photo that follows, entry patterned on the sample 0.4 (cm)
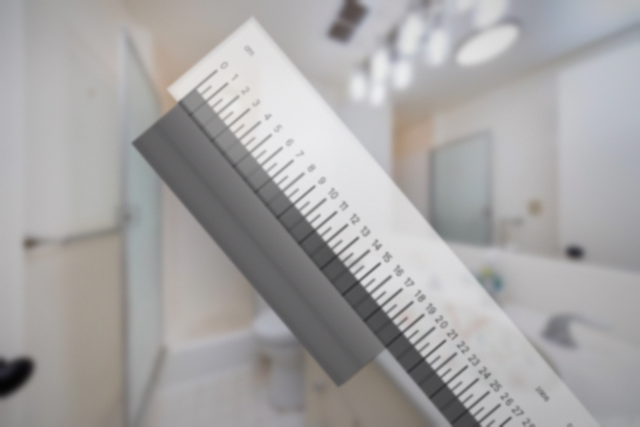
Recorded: 19 (cm)
